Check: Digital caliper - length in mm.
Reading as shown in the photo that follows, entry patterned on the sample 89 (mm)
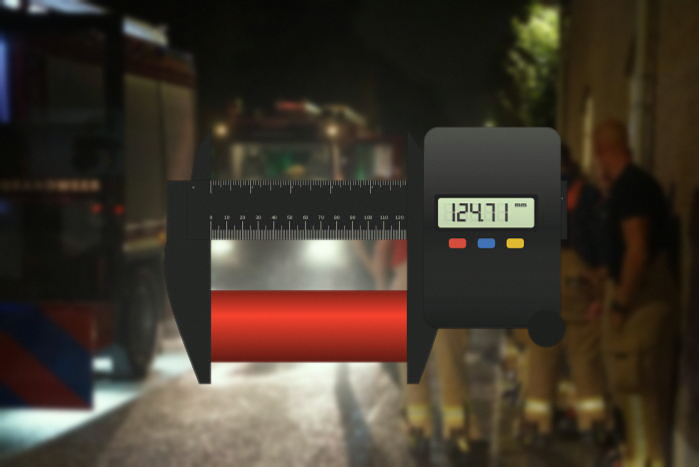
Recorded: 124.71 (mm)
